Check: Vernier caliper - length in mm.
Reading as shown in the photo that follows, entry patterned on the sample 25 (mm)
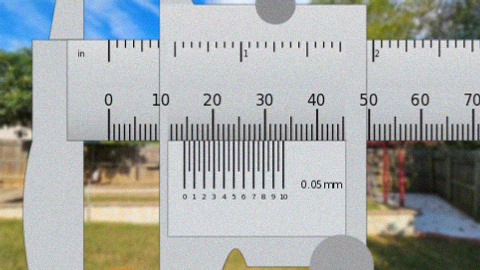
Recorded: 14.5 (mm)
